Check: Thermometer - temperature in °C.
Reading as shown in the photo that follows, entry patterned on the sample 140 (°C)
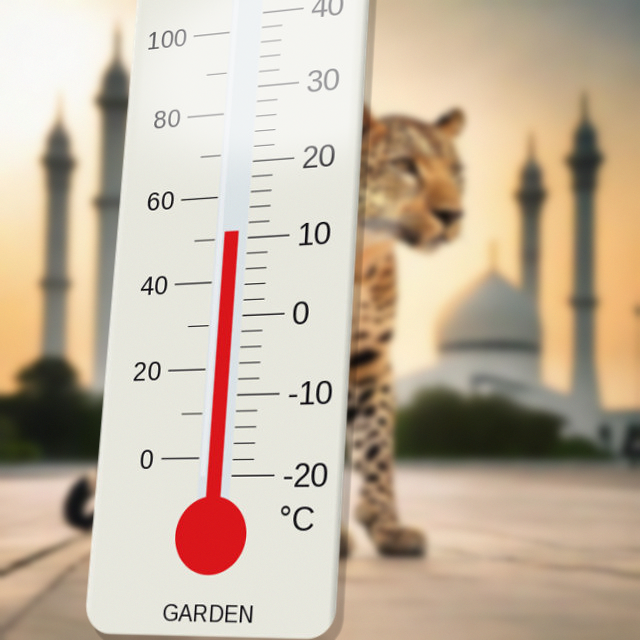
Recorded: 11 (°C)
